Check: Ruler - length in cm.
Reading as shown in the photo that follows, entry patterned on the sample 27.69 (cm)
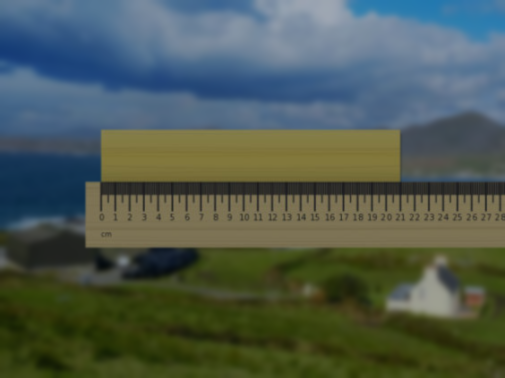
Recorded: 21 (cm)
